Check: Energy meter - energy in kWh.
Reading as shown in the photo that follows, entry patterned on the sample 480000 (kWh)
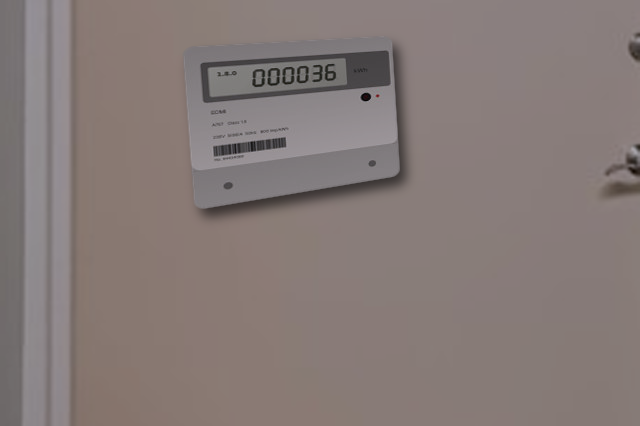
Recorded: 36 (kWh)
